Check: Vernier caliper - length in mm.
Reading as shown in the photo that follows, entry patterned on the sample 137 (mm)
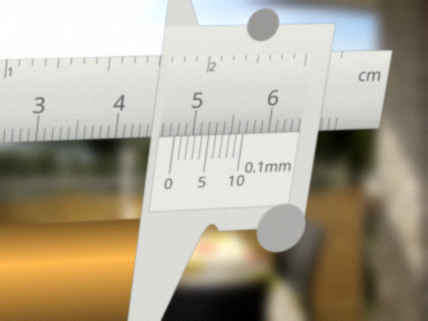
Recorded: 47.6 (mm)
